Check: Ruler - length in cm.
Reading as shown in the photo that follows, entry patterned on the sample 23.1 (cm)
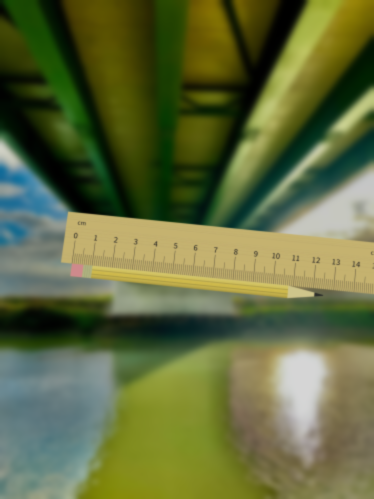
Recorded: 12.5 (cm)
